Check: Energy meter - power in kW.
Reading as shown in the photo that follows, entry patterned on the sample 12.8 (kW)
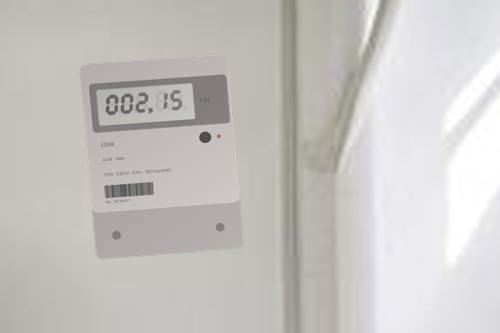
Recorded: 2.15 (kW)
